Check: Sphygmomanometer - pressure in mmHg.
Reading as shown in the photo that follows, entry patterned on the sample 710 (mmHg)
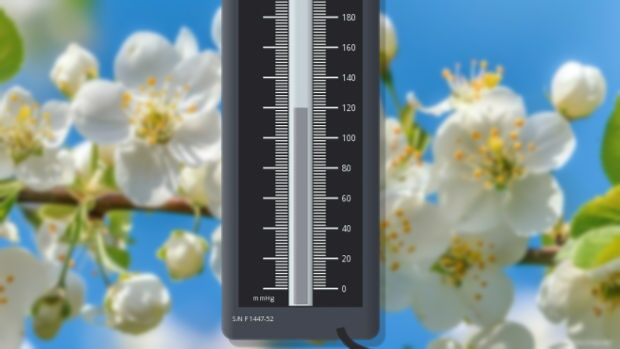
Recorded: 120 (mmHg)
